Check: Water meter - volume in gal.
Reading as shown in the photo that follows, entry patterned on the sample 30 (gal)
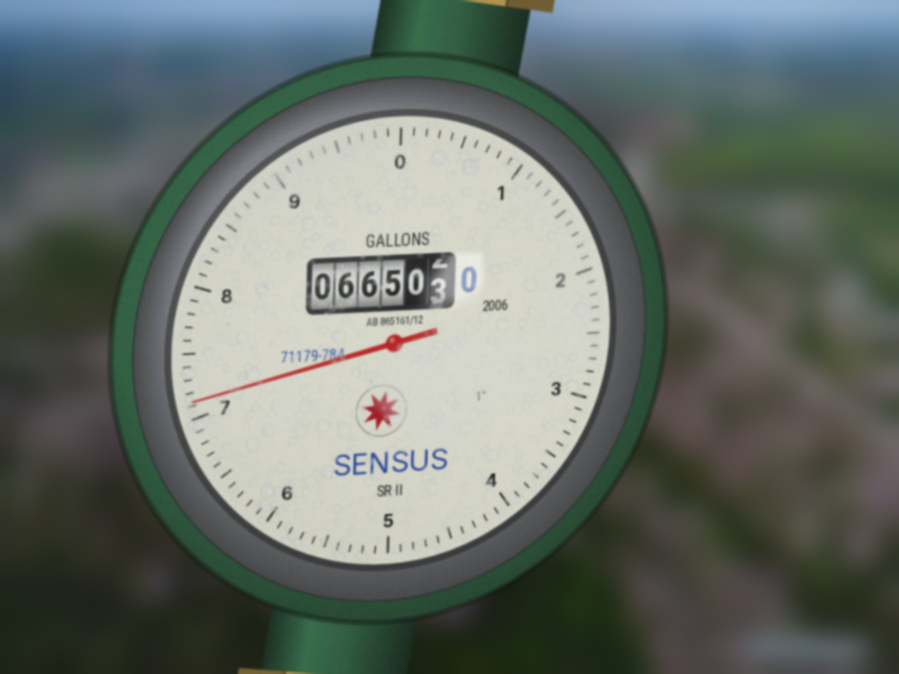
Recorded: 665027.1 (gal)
